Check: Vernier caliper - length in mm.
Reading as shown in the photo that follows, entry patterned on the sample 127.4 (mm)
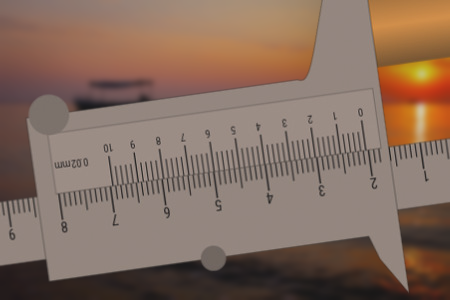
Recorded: 20.5 (mm)
